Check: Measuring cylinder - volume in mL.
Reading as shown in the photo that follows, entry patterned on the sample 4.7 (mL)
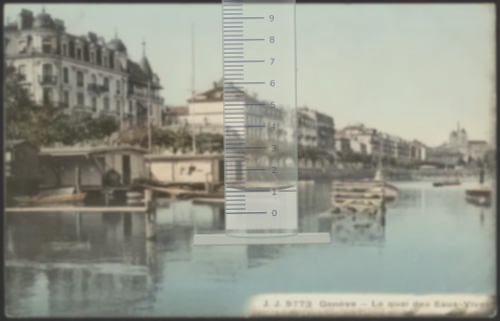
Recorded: 1 (mL)
